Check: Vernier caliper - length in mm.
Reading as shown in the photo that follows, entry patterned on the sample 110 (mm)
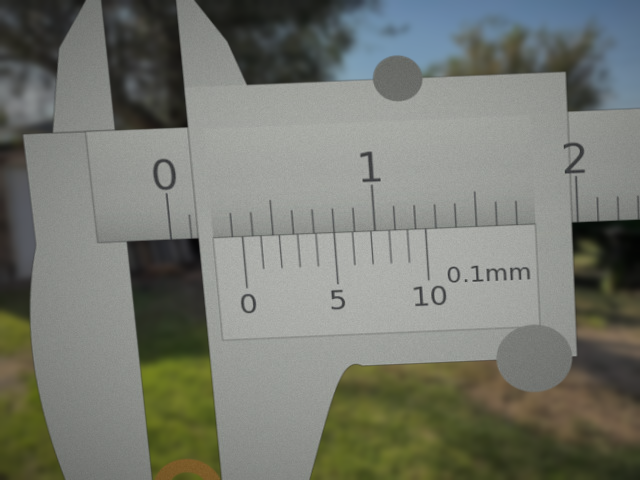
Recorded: 3.5 (mm)
